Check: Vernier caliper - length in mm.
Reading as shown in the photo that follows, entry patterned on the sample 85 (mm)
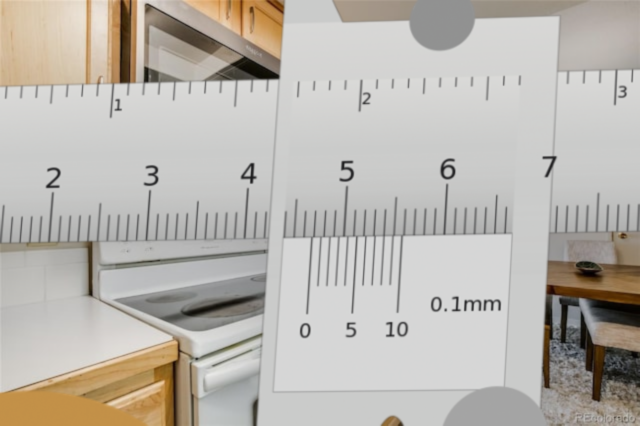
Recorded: 46.8 (mm)
